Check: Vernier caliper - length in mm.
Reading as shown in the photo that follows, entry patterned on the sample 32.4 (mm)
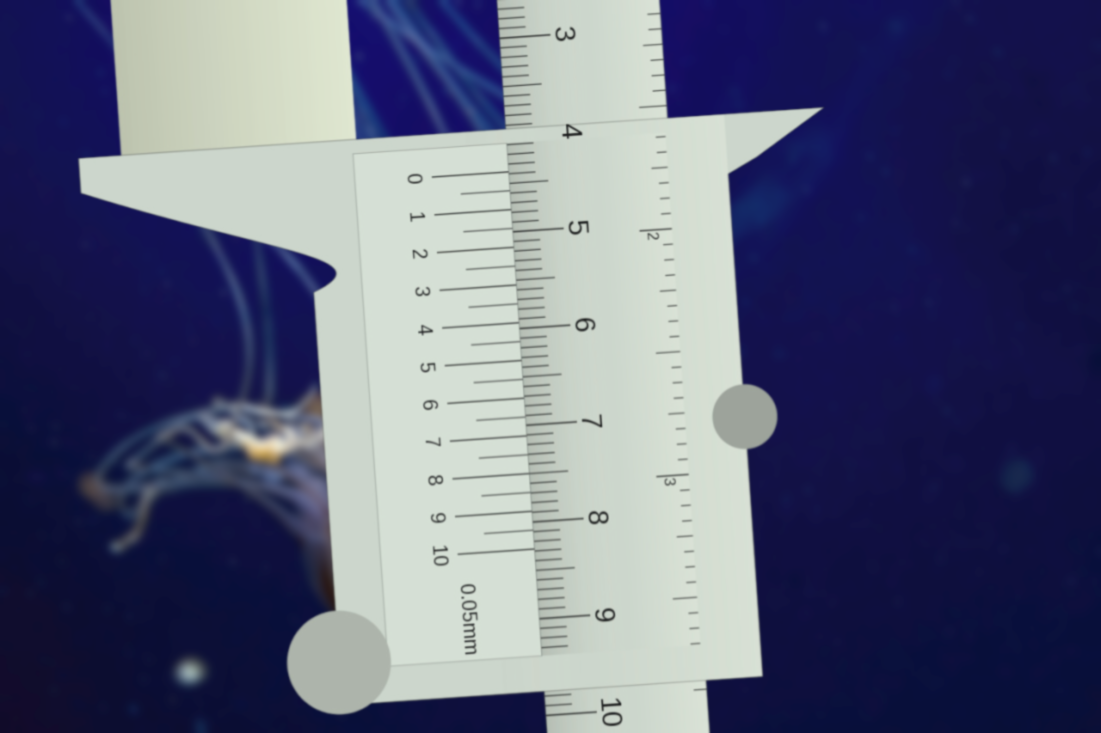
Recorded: 43.8 (mm)
